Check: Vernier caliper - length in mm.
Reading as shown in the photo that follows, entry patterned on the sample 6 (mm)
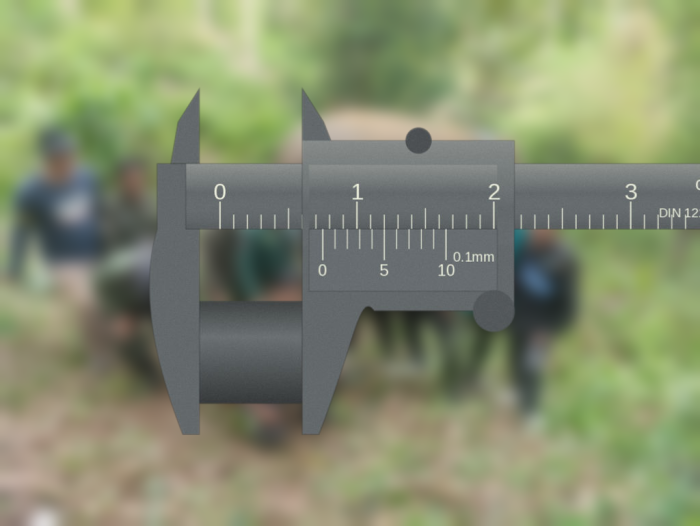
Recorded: 7.5 (mm)
